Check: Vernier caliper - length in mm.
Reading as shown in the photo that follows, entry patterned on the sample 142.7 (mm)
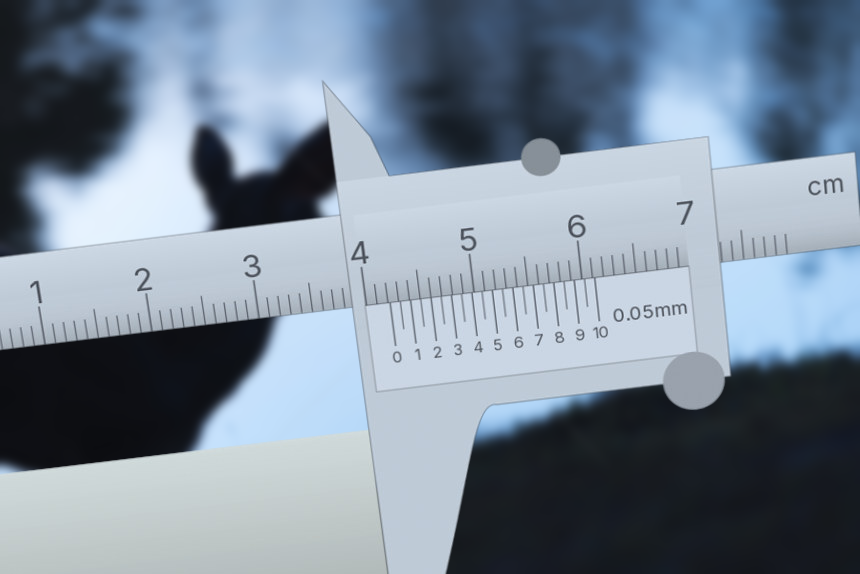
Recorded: 42.2 (mm)
